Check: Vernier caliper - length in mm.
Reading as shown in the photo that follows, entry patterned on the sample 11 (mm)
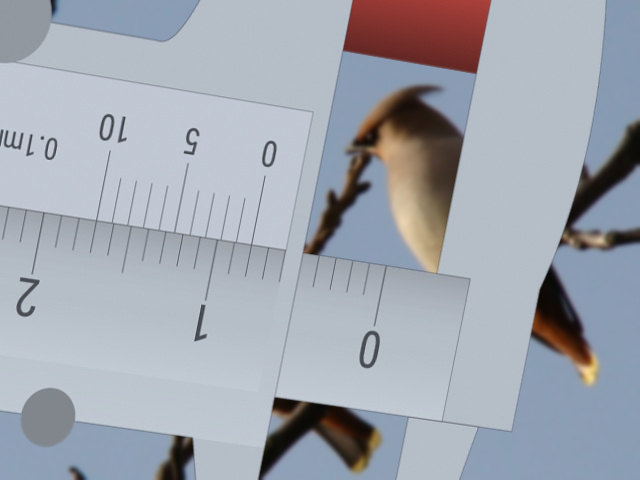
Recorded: 8.0 (mm)
